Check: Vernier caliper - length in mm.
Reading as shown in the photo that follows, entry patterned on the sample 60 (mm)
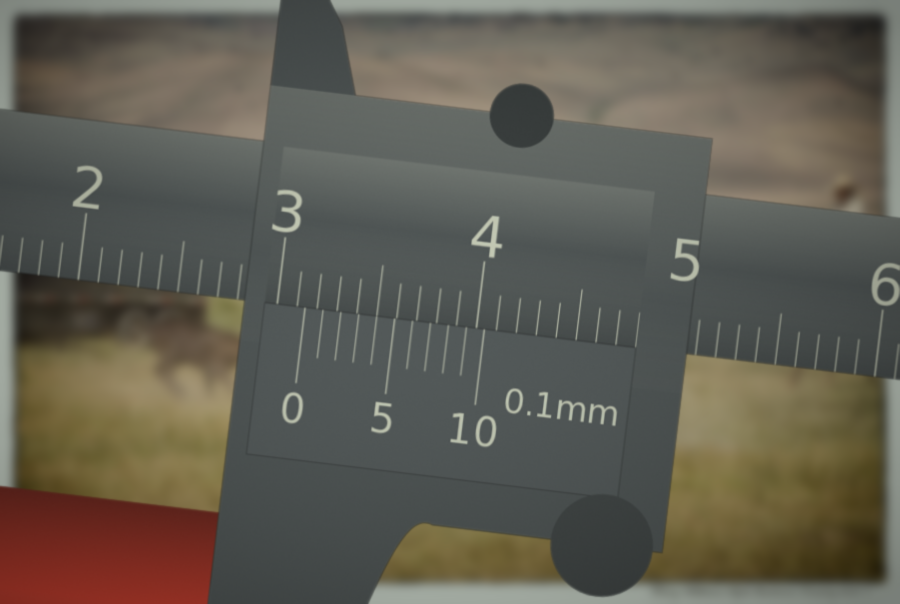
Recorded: 31.4 (mm)
